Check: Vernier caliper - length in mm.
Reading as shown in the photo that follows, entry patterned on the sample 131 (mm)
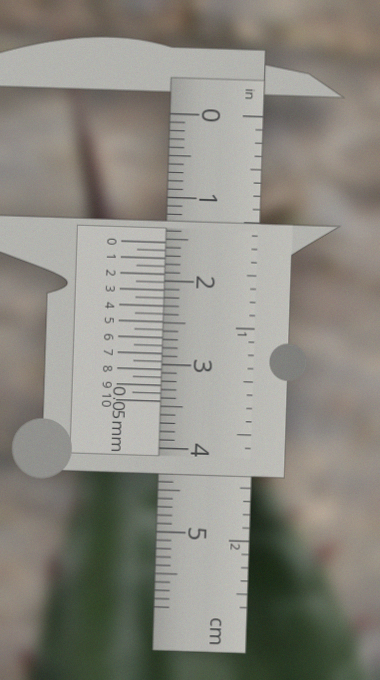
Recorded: 15.4 (mm)
